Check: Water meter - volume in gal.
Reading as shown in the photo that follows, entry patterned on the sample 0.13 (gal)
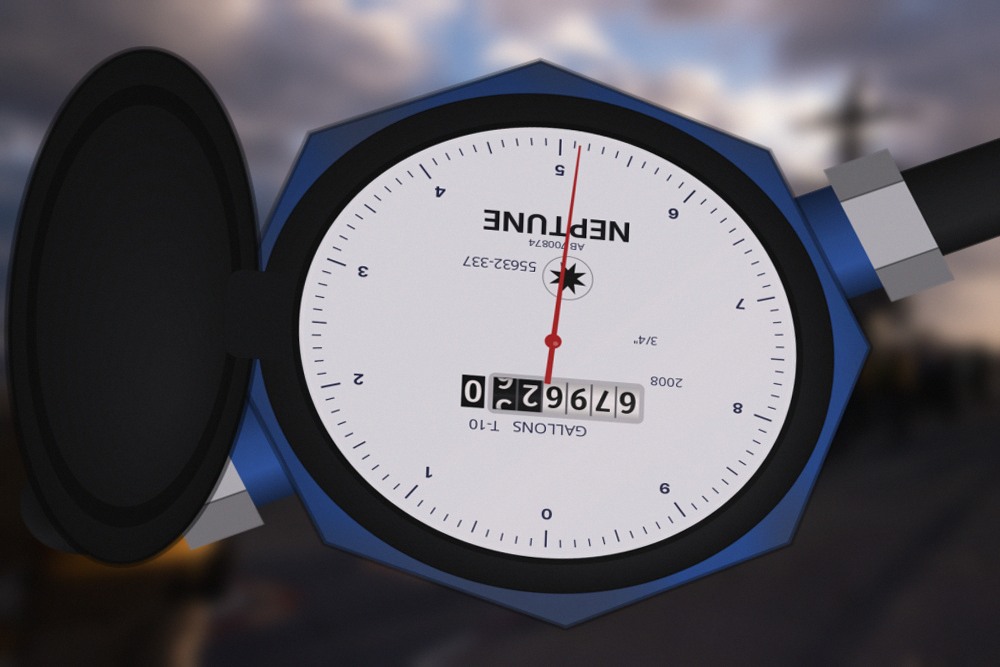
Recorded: 6796255.1 (gal)
